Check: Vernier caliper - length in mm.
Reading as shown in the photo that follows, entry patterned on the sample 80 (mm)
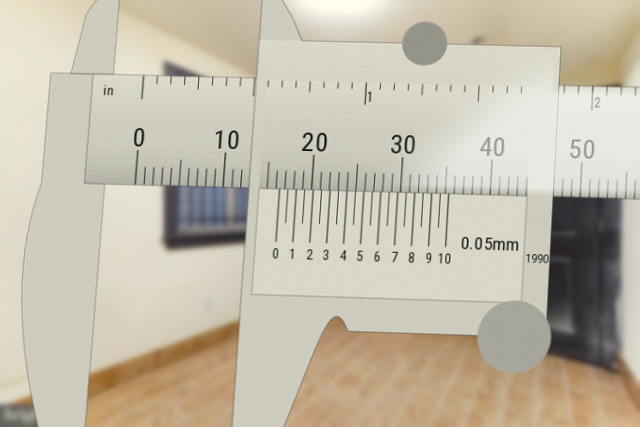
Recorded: 16.4 (mm)
